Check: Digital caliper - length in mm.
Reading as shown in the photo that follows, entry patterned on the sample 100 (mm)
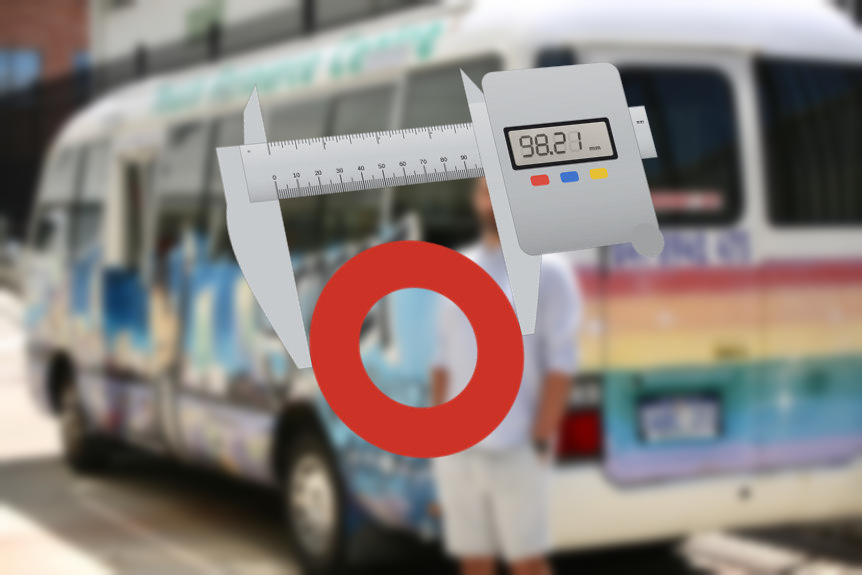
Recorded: 98.21 (mm)
